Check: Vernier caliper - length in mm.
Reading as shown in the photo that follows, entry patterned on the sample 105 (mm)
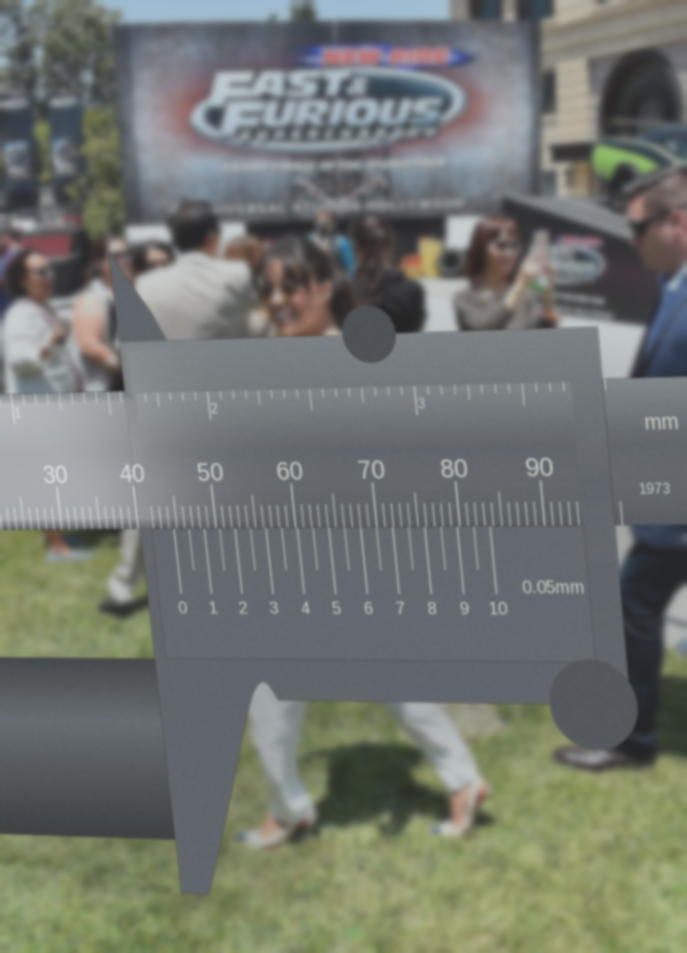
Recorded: 44.6 (mm)
